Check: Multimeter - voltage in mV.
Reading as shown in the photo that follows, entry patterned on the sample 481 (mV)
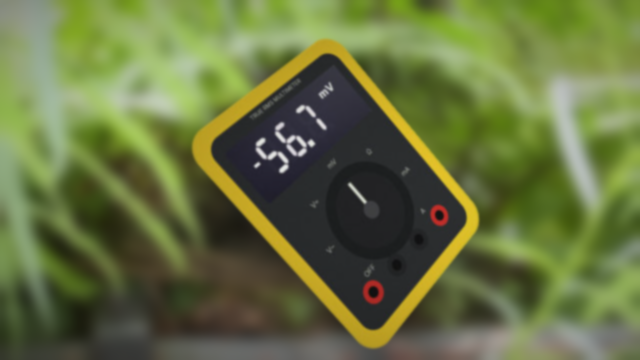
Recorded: -56.7 (mV)
